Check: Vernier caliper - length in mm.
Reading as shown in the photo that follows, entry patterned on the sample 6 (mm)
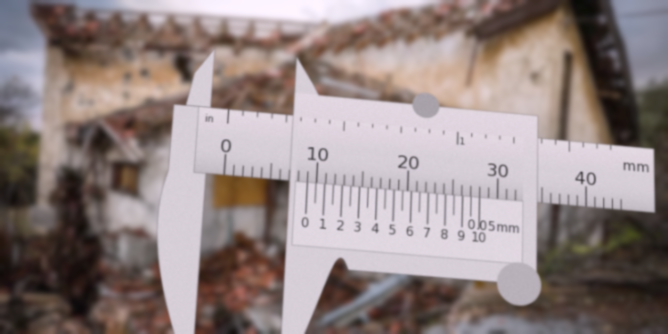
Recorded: 9.0 (mm)
